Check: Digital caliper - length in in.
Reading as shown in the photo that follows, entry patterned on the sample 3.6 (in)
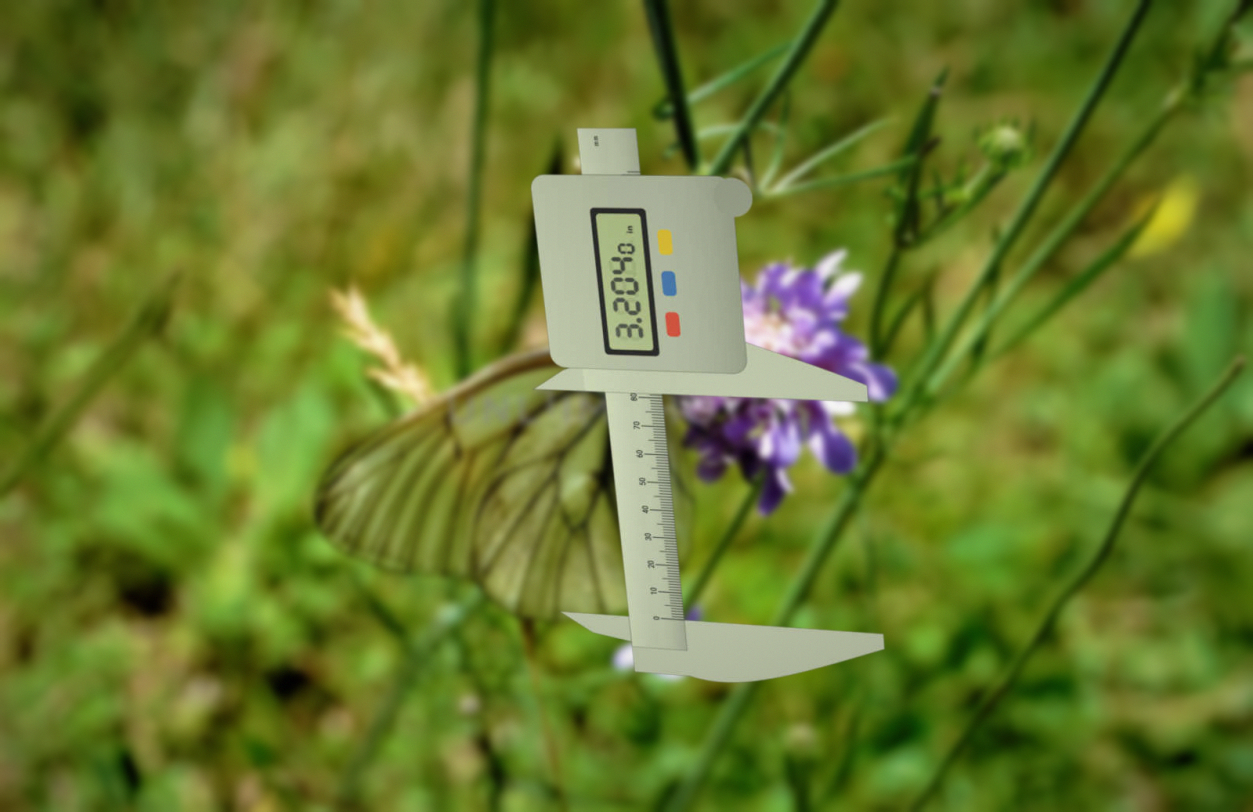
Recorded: 3.2040 (in)
